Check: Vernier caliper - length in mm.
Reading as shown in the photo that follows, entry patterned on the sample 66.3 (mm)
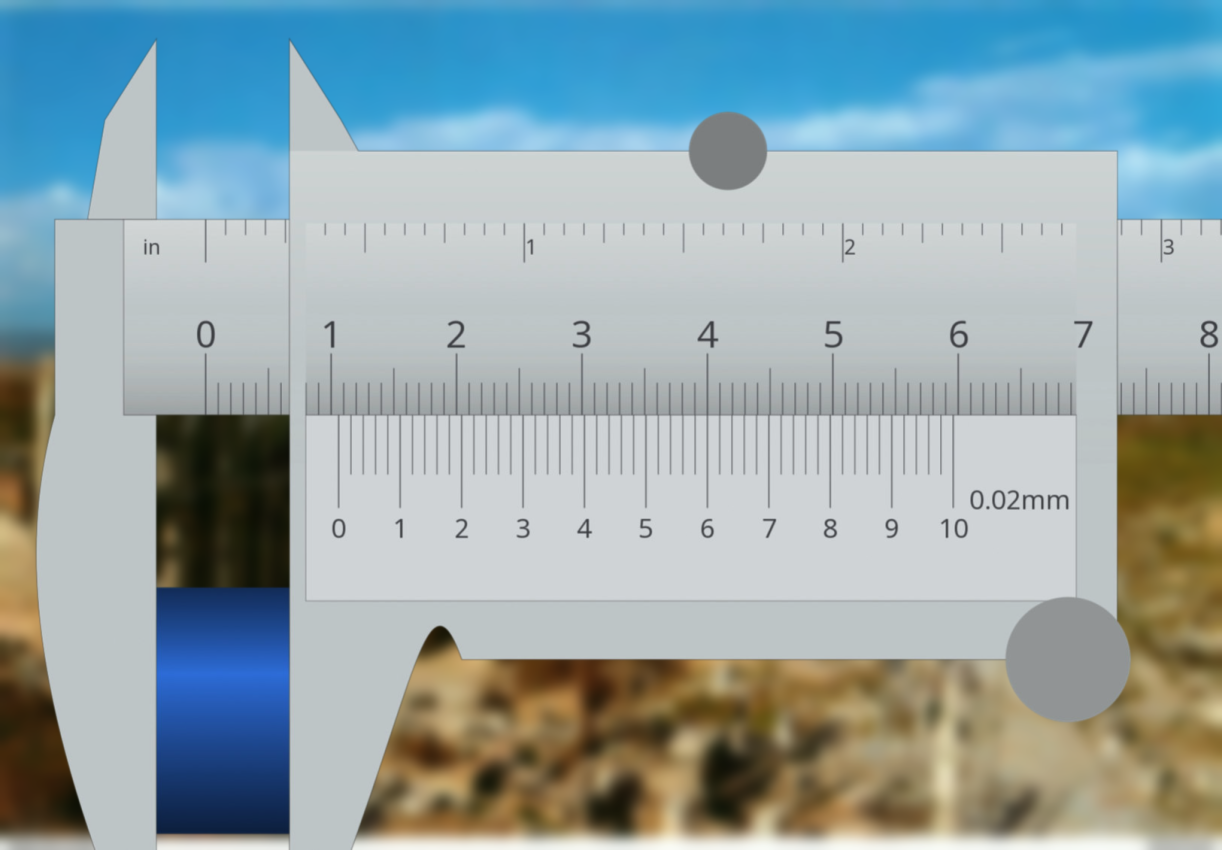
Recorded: 10.6 (mm)
